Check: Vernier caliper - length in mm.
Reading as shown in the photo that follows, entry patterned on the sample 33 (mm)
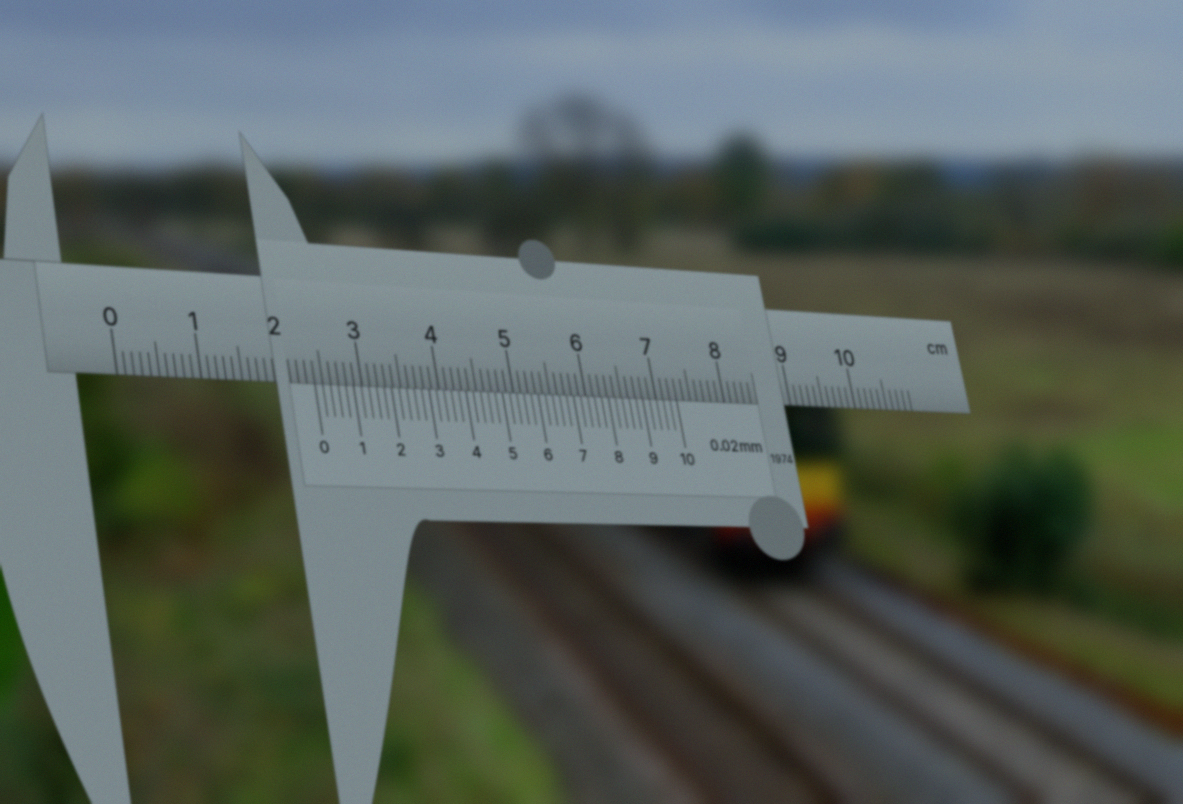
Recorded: 24.0 (mm)
